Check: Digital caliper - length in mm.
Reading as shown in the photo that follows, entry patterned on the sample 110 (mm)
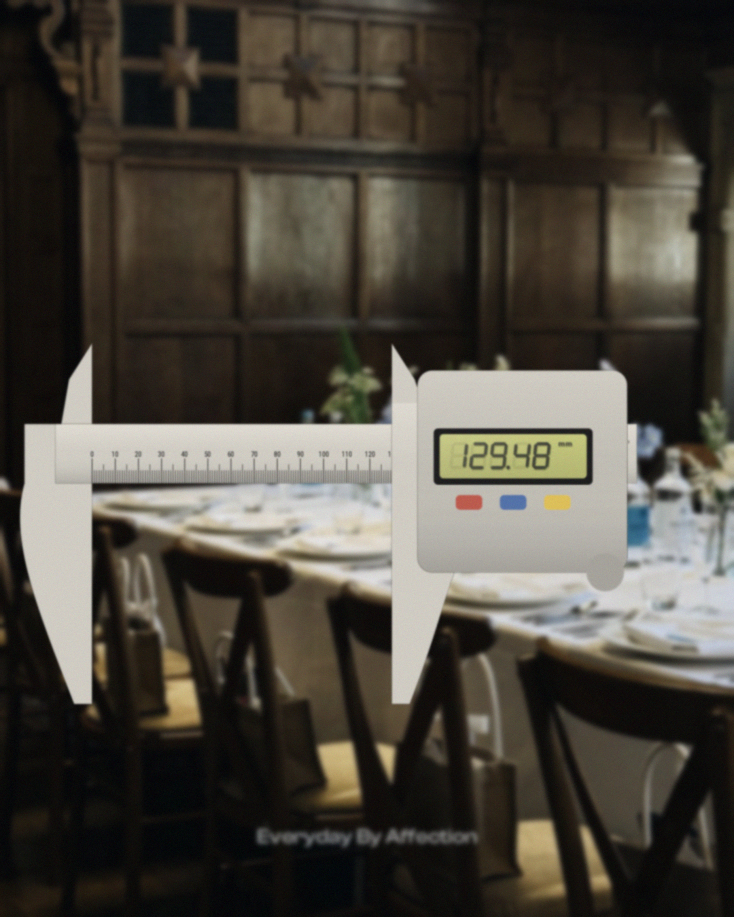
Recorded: 129.48 (mm)
